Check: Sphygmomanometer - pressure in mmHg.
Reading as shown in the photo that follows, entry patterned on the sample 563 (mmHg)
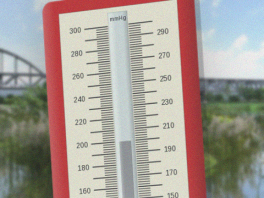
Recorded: 200 (mmHg)
